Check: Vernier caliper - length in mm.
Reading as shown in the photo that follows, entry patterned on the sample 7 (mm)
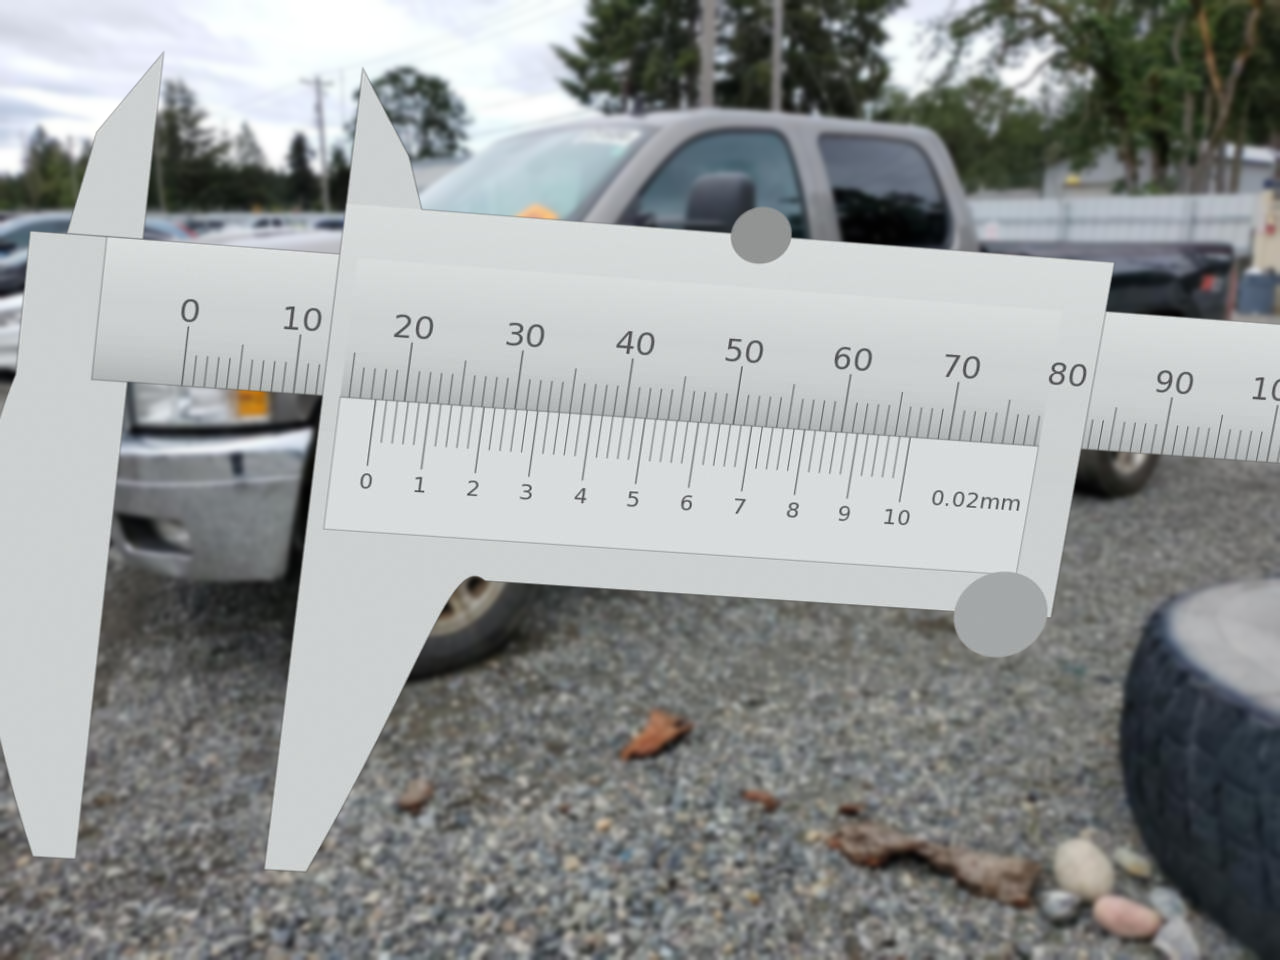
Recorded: 17.4 (mm)
